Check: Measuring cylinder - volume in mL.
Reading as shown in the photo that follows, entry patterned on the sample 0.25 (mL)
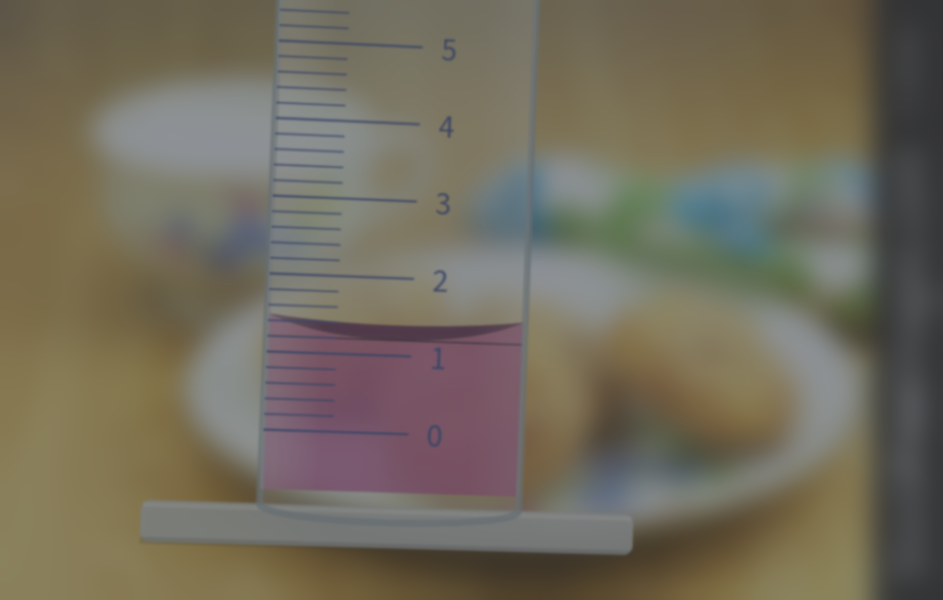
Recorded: 1.2 (mL)
